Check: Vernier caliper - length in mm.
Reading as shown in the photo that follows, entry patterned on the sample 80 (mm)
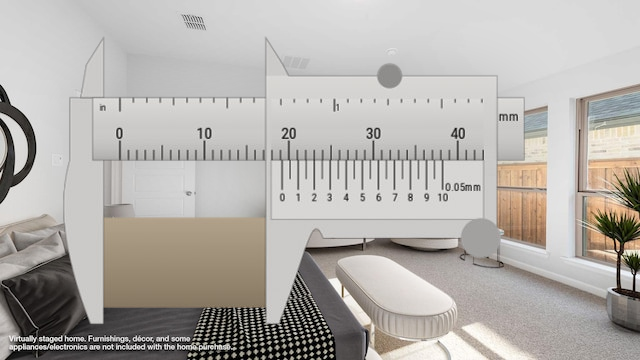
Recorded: 19.2 (mm)
